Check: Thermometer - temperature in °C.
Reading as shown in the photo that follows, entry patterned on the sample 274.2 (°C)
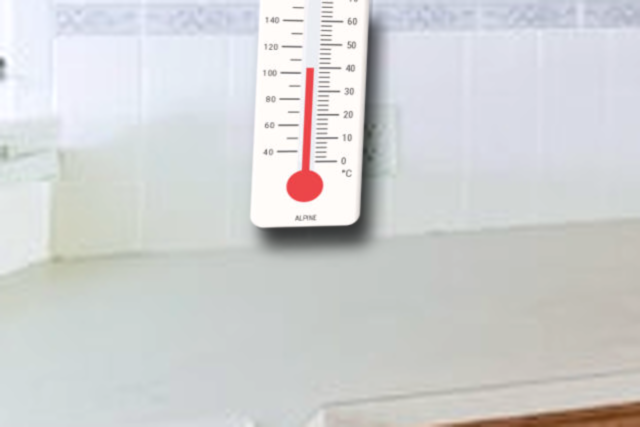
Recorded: 40 (°C)
